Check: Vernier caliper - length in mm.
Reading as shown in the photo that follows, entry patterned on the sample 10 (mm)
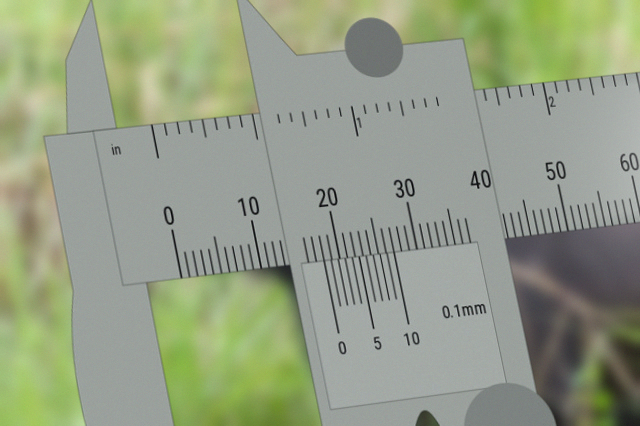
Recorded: 18.0 (mm)
